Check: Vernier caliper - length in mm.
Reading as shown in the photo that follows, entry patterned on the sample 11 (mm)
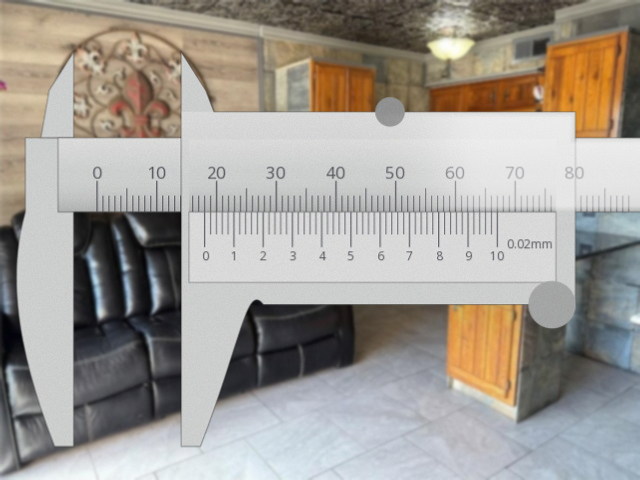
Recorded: 18.0 (mm)
